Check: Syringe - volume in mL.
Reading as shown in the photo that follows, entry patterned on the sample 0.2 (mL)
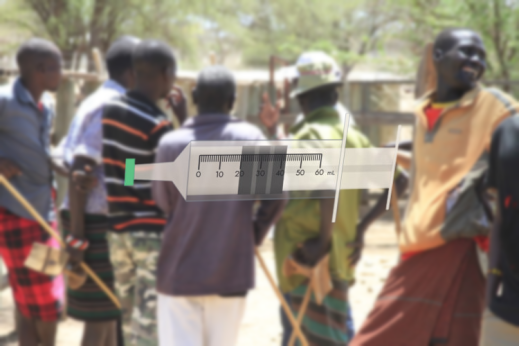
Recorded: 20 (mL)
